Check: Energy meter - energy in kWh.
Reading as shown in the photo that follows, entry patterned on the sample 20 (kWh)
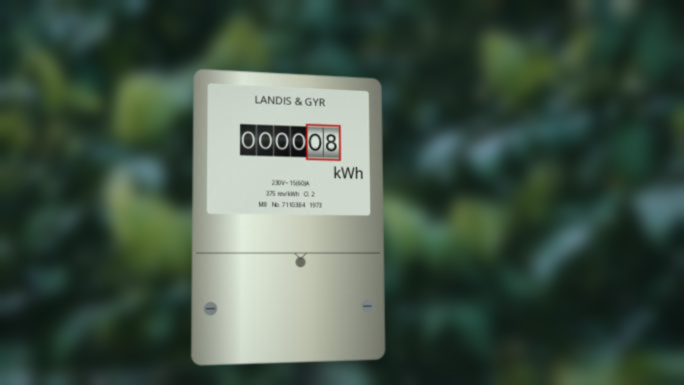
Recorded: 0.08 (kWh)
